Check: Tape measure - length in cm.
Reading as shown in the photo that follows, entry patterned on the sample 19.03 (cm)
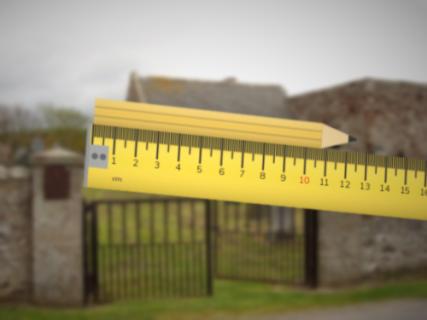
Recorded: 12.5 (cm)
